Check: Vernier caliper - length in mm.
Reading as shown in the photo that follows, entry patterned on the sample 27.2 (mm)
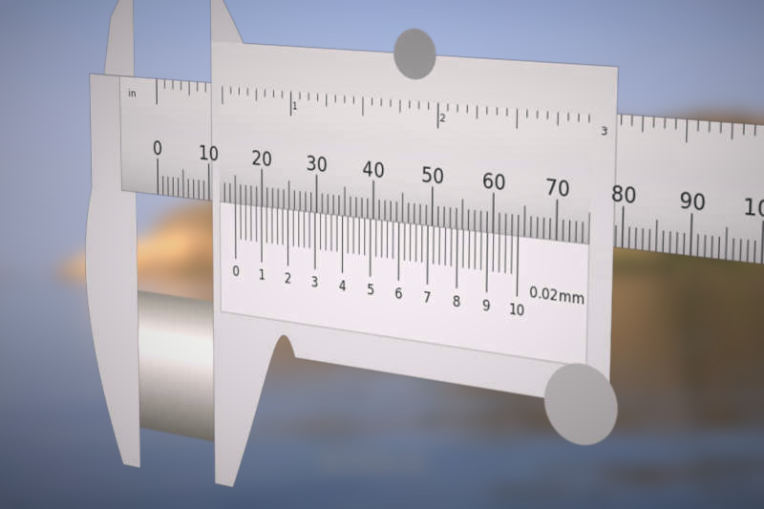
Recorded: 15.0 (mm)
